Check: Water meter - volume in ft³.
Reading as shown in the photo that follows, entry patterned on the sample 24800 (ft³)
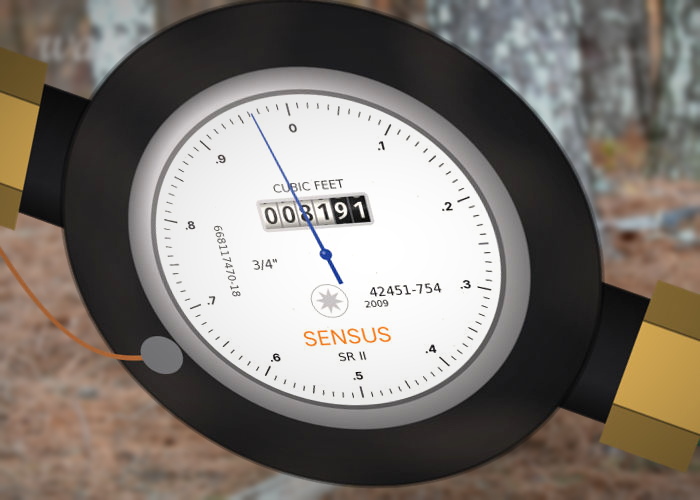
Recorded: 8190.96 (ft³)
